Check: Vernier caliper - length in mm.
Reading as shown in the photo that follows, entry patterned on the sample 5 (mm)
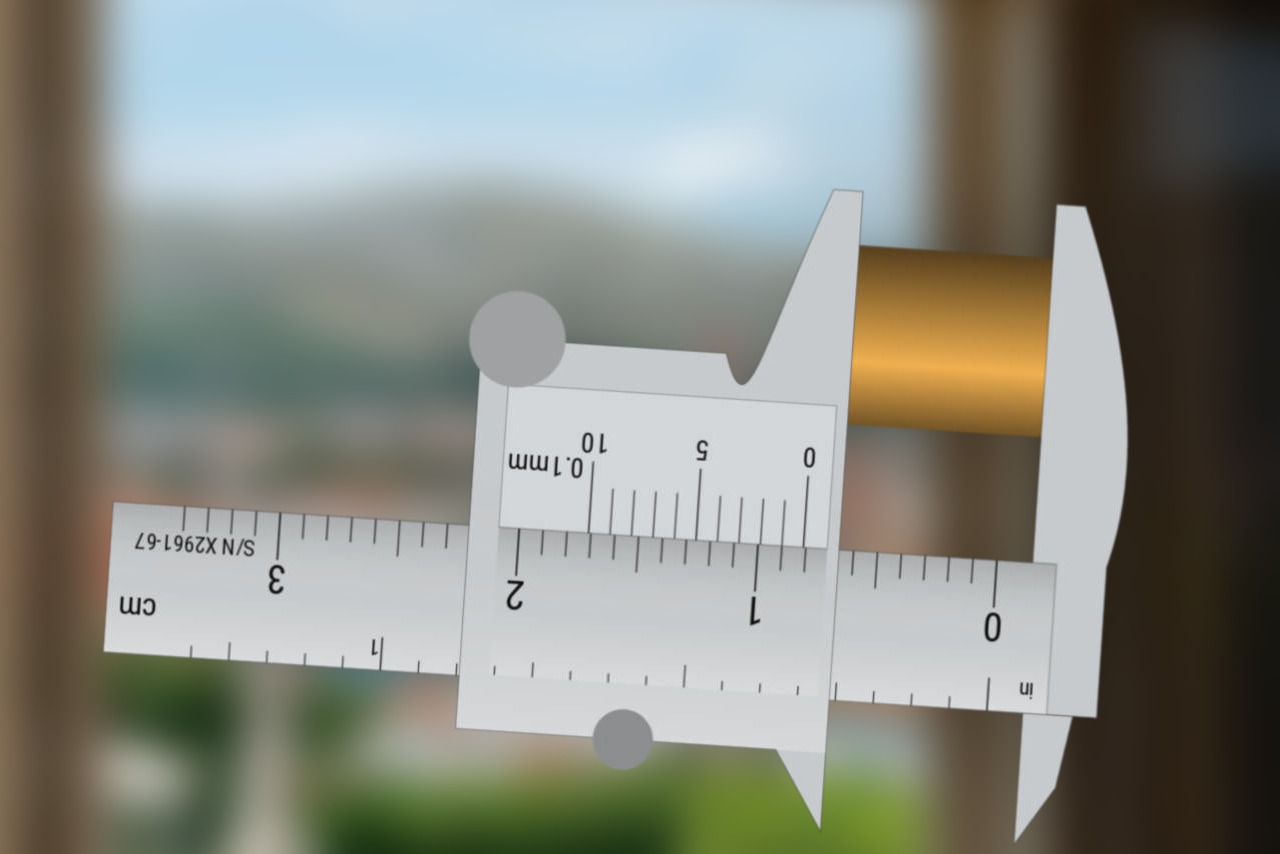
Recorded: 8.1 (mm)
